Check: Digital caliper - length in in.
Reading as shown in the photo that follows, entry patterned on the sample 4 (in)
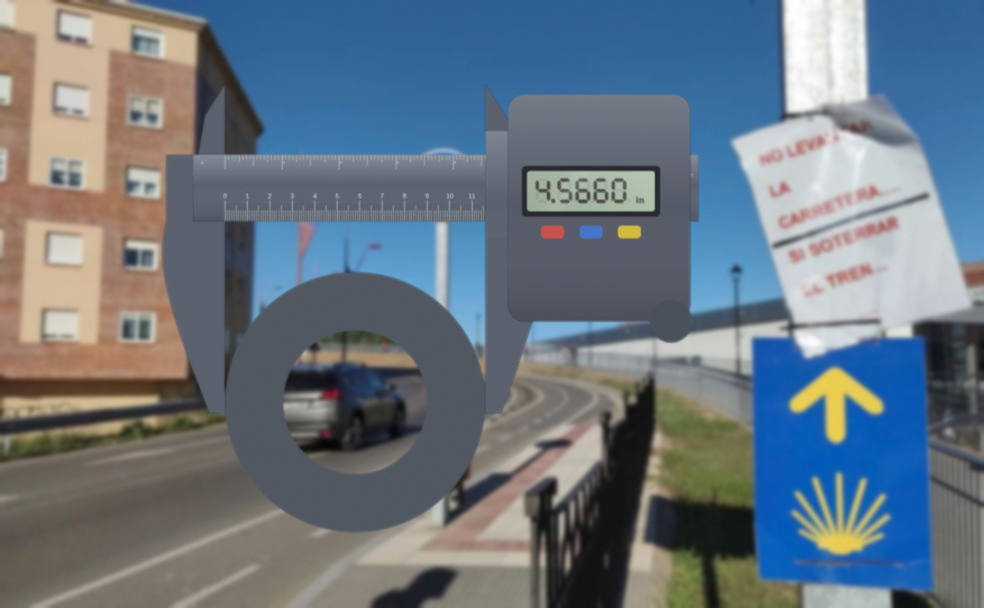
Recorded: 4.5660 (in)
